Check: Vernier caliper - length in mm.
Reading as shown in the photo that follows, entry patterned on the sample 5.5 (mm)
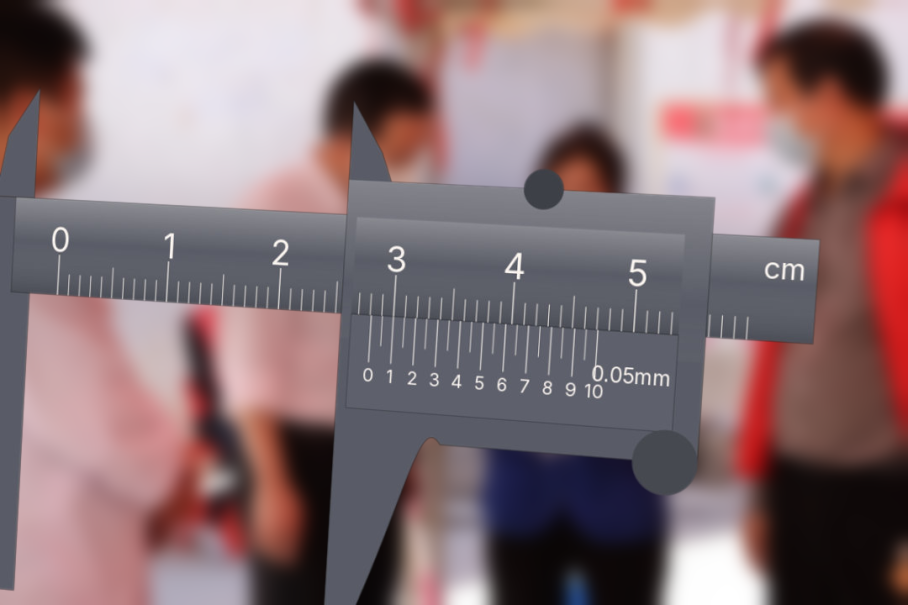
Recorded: 28.1 (mm)
